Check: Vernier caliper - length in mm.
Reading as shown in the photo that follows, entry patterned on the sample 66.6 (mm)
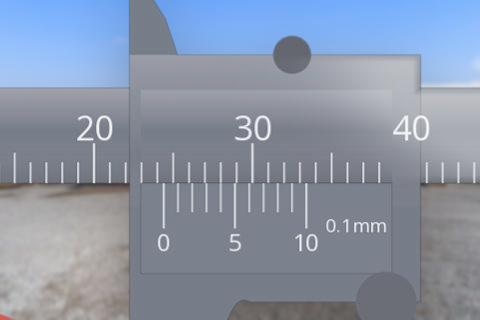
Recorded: 24.4 (mm)
